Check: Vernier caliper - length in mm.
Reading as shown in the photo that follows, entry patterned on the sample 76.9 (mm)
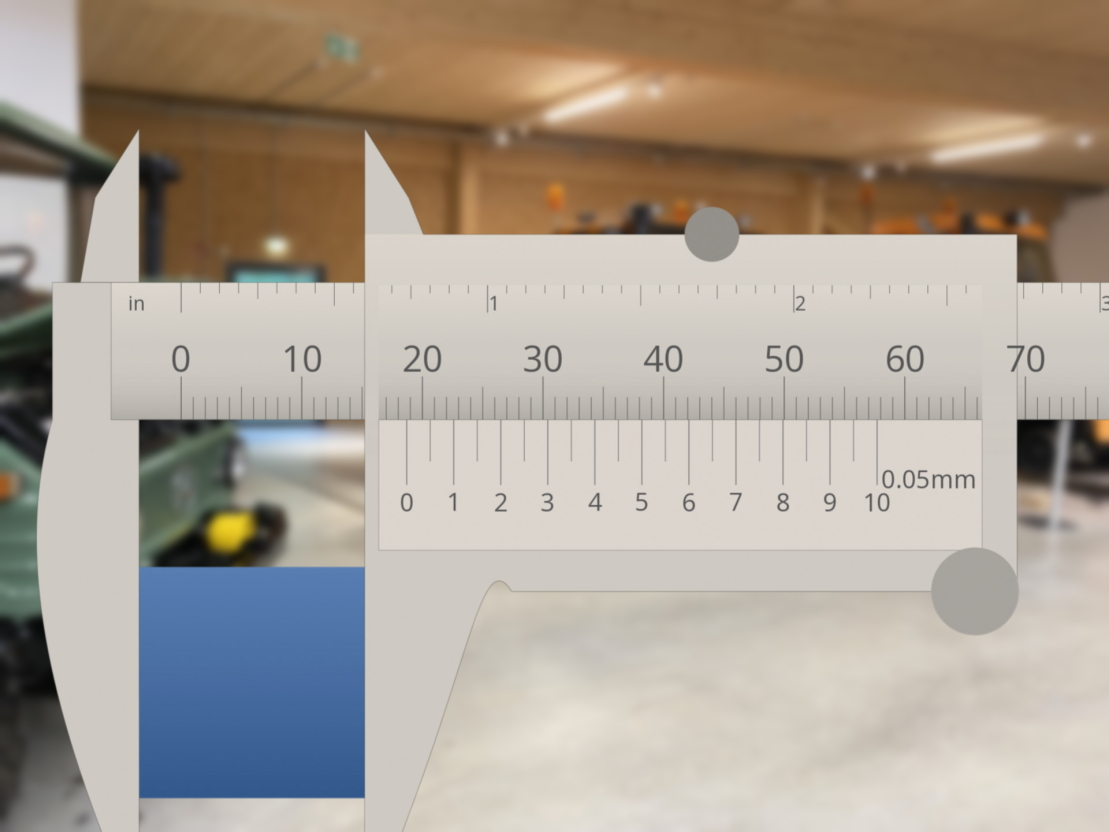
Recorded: 18.7 (mm)
